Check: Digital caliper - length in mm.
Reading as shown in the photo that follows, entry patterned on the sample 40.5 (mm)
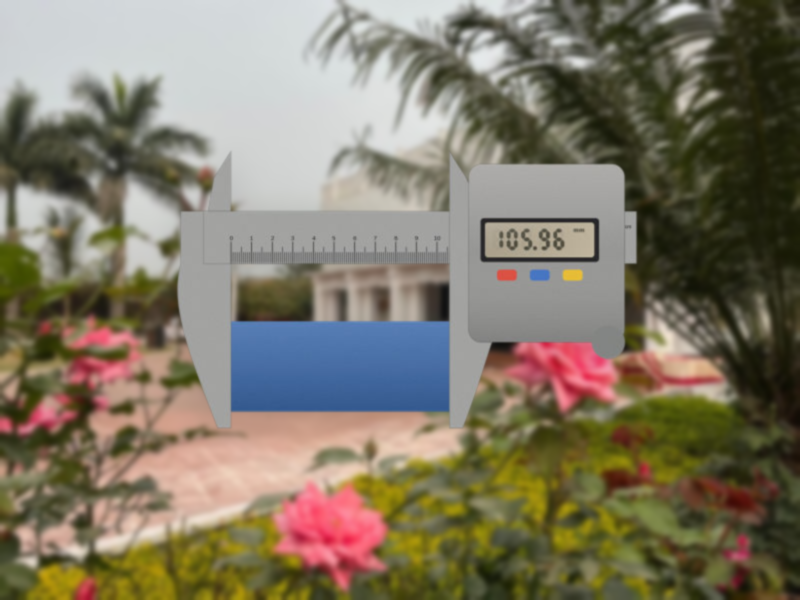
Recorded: 105.96 (mm)
